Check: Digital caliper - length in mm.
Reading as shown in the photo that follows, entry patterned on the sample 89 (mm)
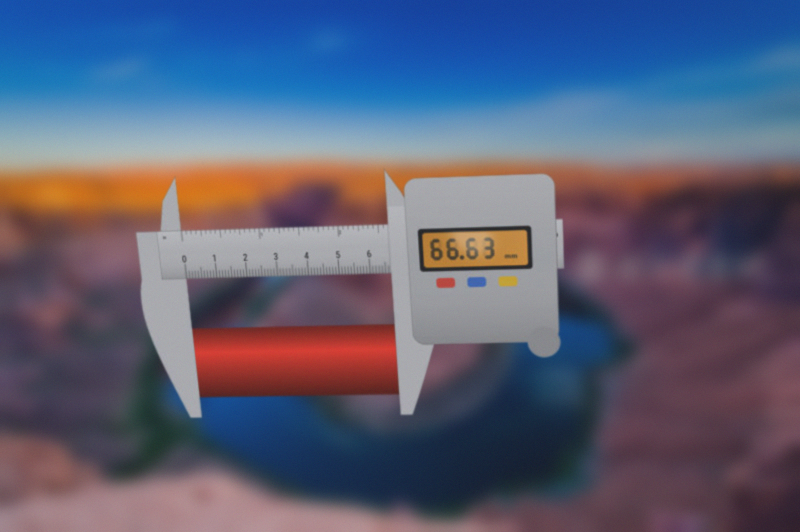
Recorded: 66.63 (mm)
